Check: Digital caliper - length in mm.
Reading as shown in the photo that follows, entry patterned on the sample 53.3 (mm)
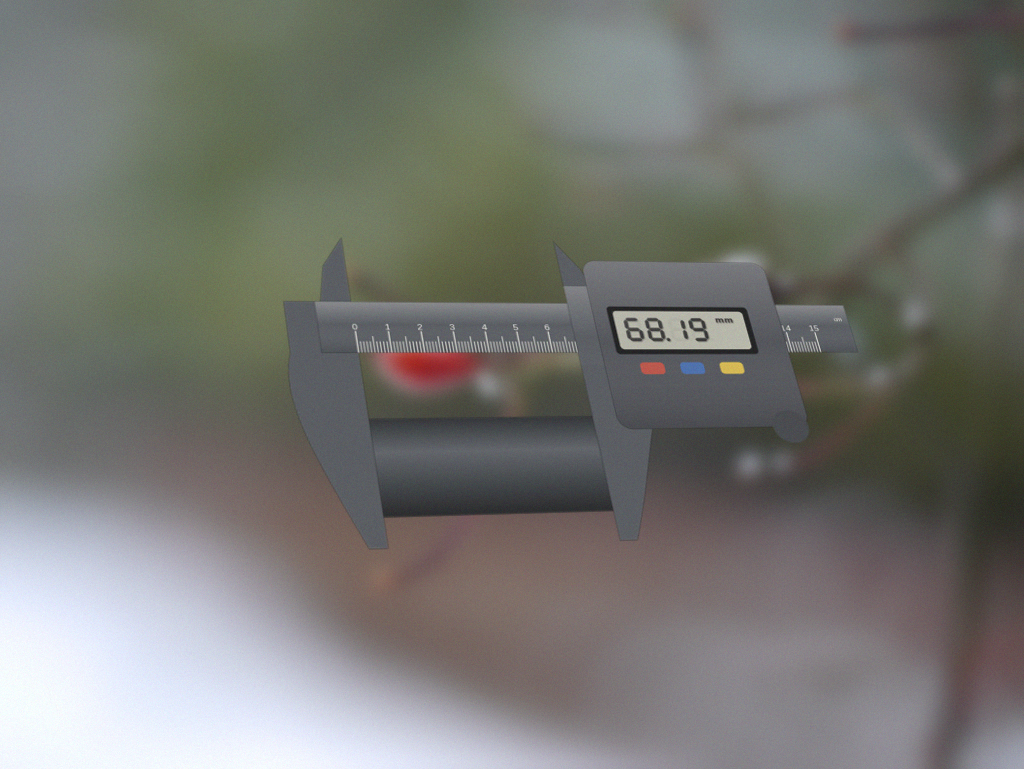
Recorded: 68.19 (mm)
